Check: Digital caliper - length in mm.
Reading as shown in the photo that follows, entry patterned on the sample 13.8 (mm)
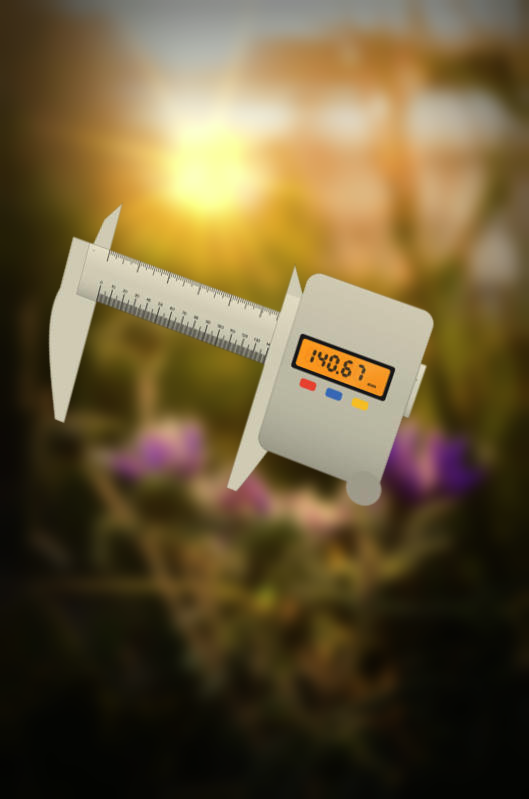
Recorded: 140.67 (mm)
